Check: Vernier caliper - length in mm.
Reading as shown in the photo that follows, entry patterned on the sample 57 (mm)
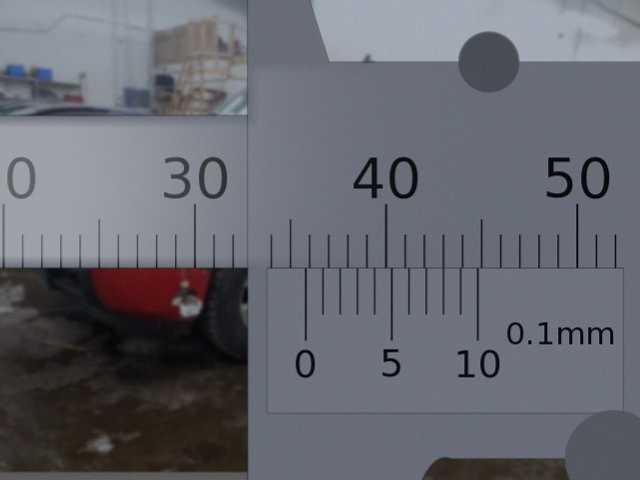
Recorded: 35.8 (mm)
